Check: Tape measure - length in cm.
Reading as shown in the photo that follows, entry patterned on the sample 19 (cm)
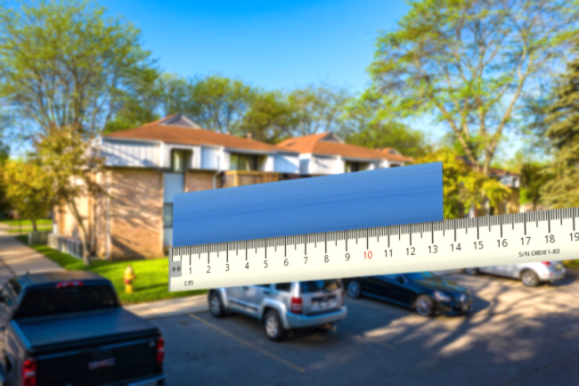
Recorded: 13.5 (cm)
